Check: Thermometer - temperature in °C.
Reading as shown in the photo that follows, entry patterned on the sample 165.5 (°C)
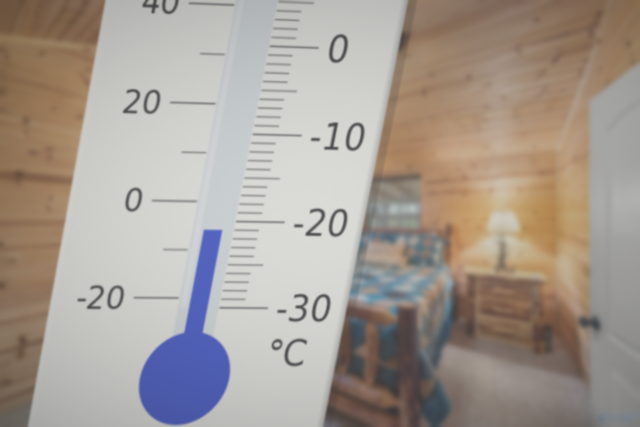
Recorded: -21 (°C)
